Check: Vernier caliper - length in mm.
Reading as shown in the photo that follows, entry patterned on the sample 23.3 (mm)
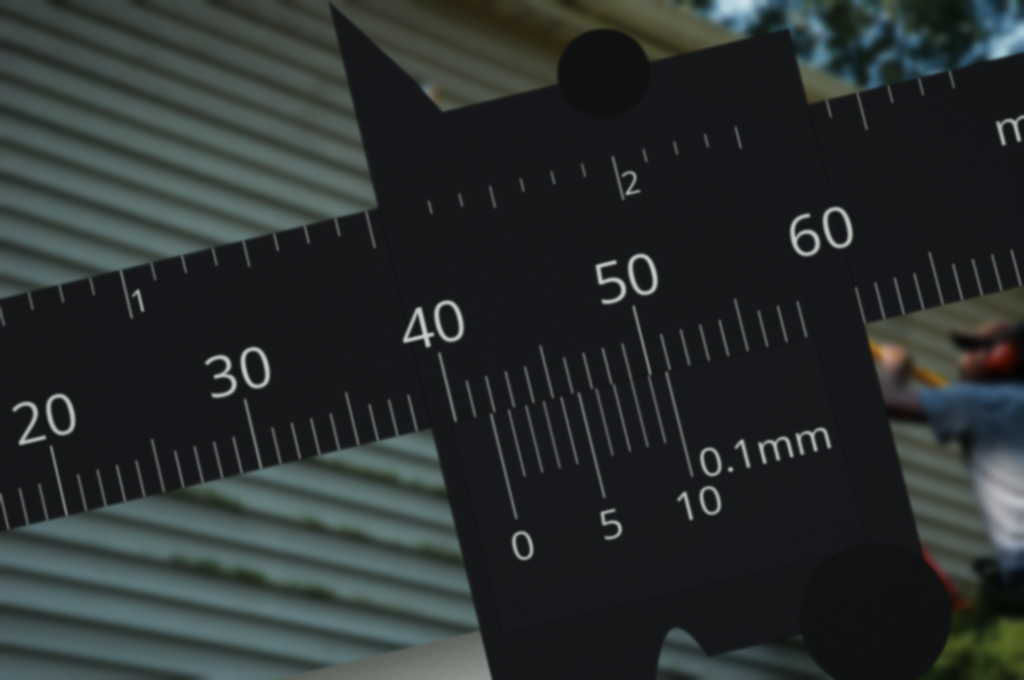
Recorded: 41.8 (mm)
